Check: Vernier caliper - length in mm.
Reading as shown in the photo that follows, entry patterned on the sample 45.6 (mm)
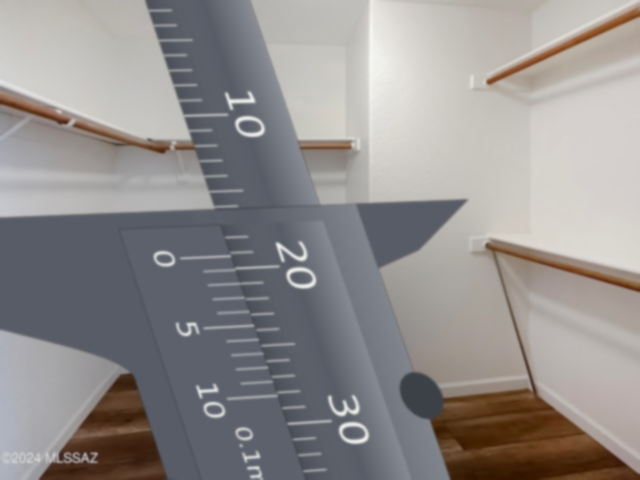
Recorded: 19.2 (mm)
